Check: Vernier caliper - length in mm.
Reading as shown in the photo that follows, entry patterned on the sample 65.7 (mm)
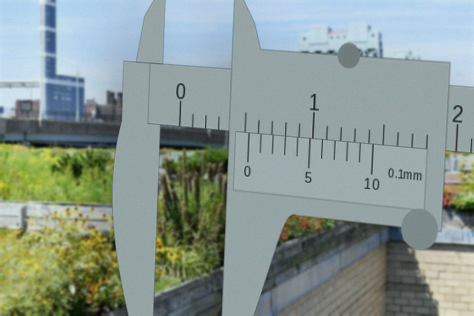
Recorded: 5.3 (mm)
